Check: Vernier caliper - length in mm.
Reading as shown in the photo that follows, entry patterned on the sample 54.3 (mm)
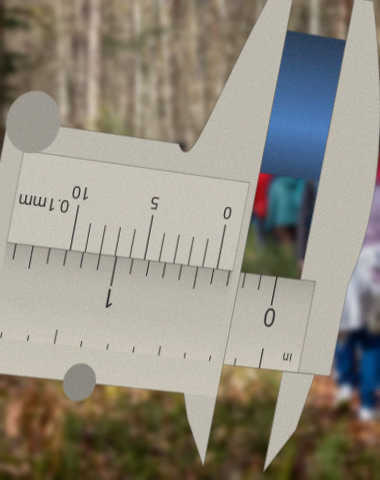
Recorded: 3.8 (mm)
